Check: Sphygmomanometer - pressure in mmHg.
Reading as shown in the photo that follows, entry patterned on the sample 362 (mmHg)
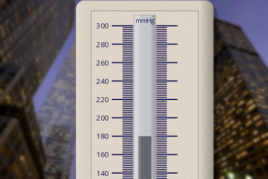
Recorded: 180 (mmHg)
